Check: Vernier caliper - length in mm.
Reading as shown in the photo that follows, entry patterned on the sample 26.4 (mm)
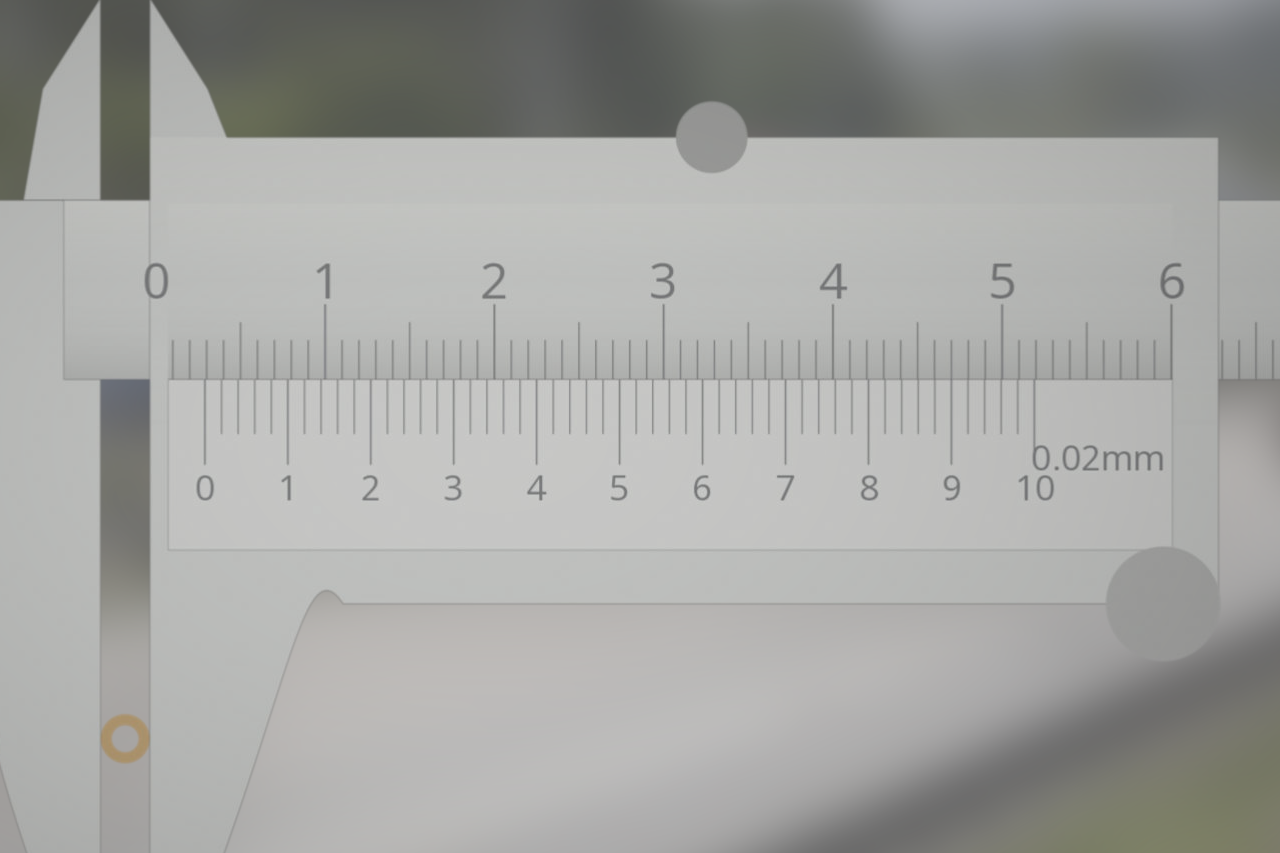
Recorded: 2.9 (mm)
